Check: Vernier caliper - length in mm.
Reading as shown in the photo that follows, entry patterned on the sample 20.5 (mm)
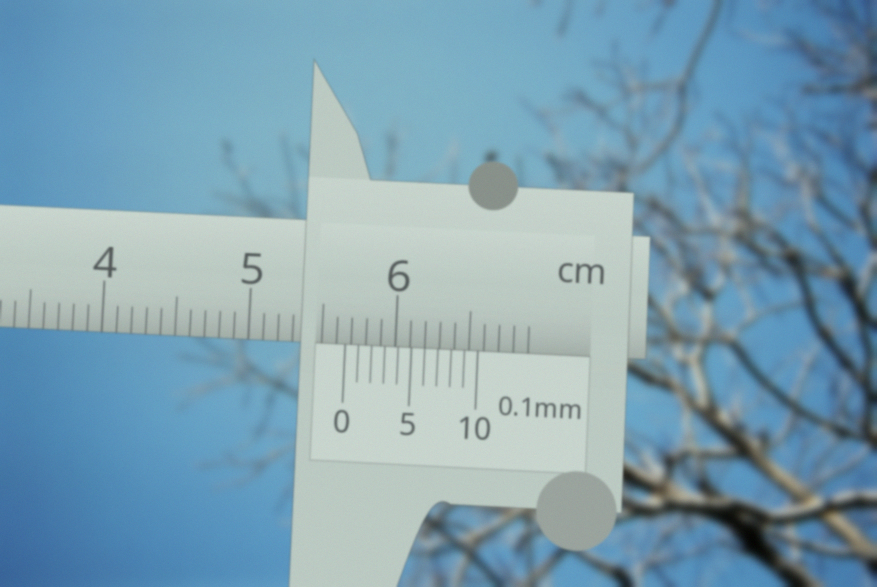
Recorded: 56.6 (mm)
